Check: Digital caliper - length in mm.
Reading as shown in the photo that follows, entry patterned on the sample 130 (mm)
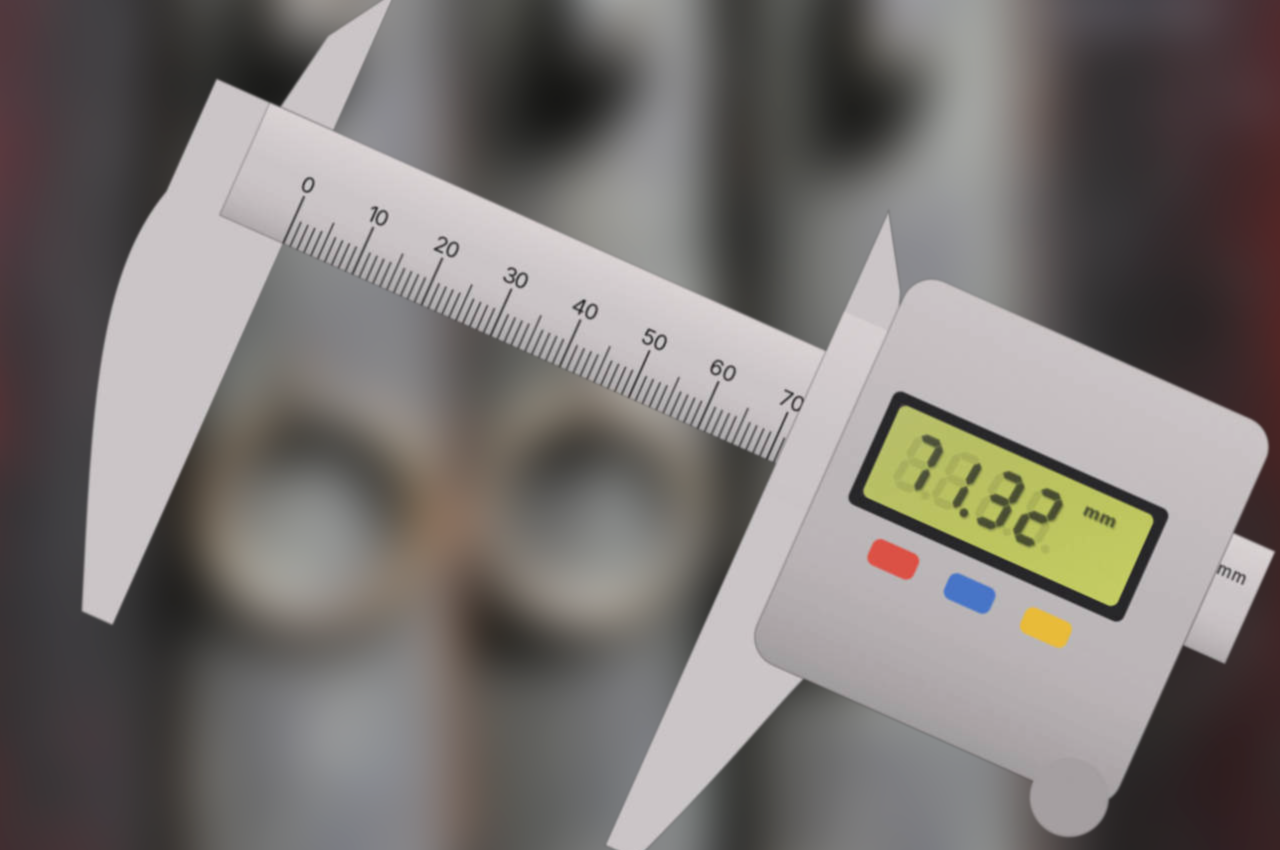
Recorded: 71.32 (mm)
